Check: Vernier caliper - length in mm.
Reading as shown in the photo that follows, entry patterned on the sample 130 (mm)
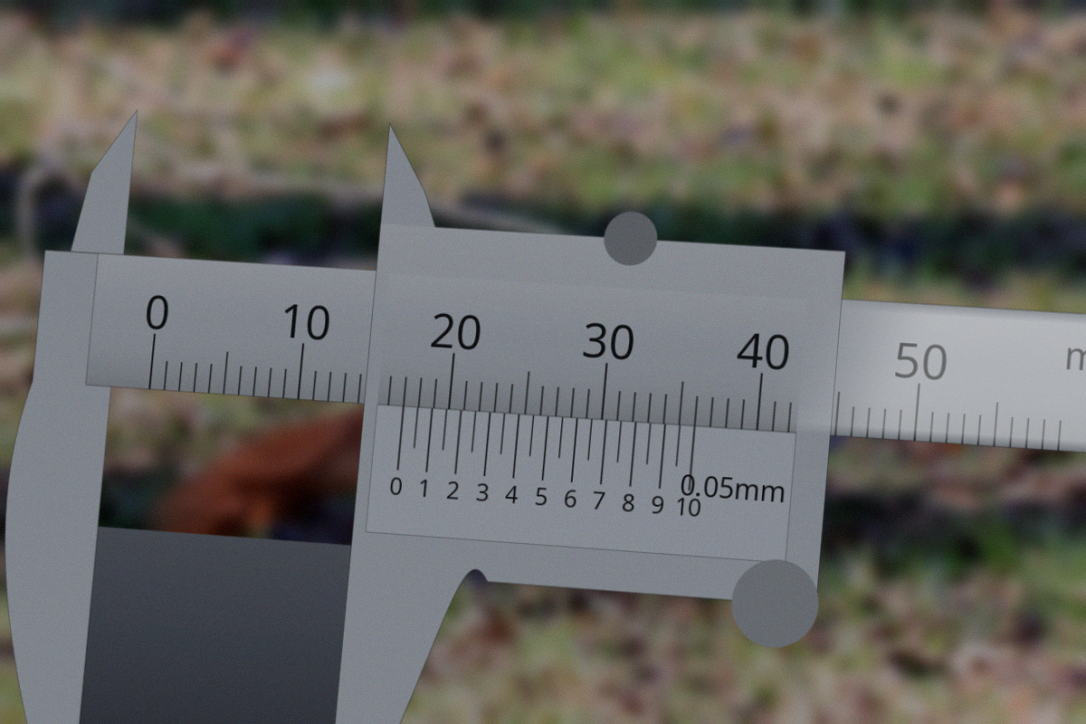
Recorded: 17.0 (mm)
